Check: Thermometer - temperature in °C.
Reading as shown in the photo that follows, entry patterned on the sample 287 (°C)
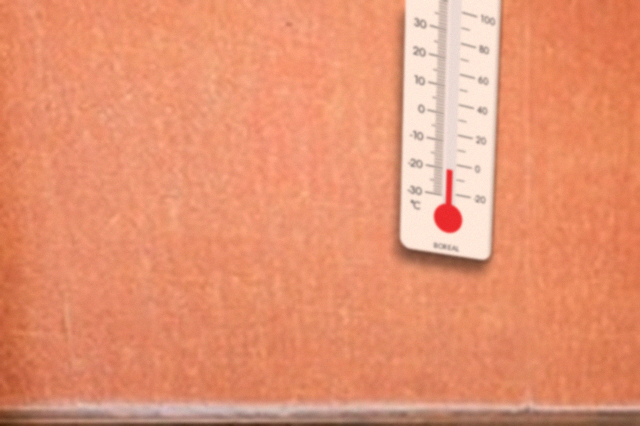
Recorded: -20 (°C)
